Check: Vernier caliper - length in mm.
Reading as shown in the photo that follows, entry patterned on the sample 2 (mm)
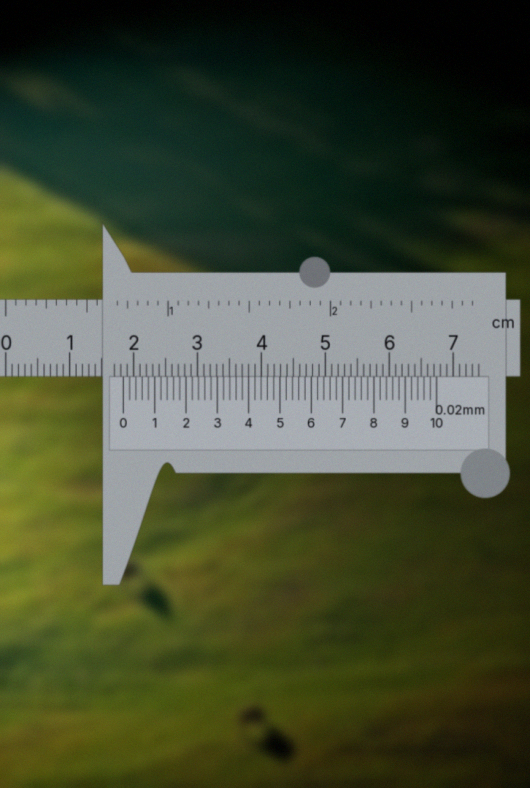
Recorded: 18.4 (mm)
